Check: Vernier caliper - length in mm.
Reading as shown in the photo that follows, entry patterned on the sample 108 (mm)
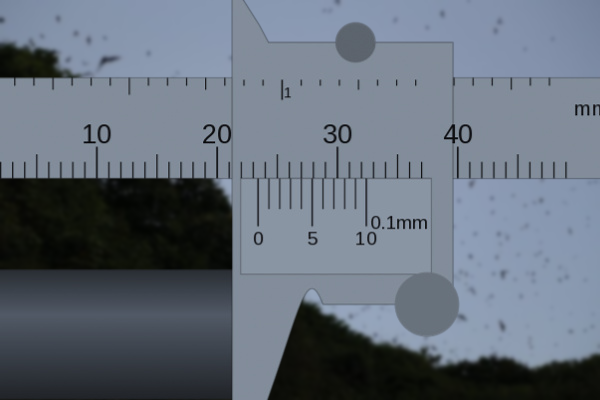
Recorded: 23.4 (mm)
